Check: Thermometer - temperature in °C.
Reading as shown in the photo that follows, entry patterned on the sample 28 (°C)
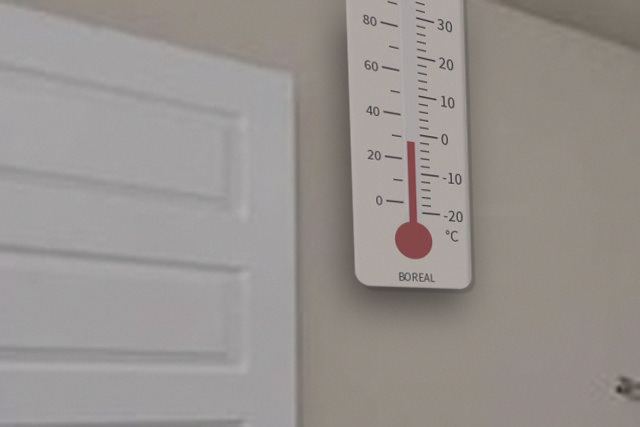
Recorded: -2 (°C)
